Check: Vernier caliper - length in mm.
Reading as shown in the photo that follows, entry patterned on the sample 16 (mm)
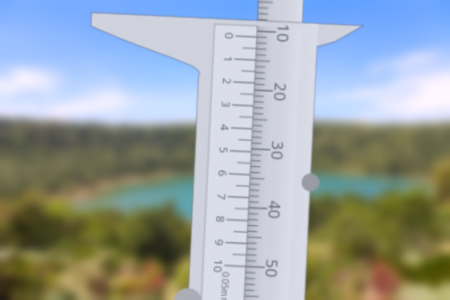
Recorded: 11.0 (mm)
